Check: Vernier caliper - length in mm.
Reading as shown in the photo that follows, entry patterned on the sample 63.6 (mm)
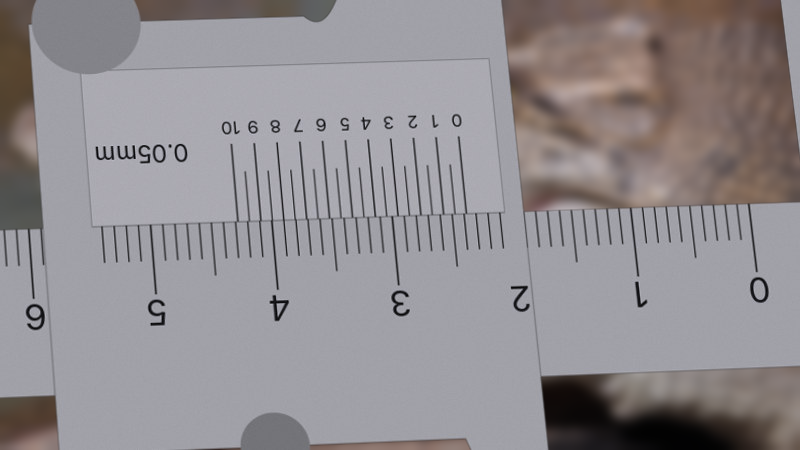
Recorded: 23.8 (mm)
